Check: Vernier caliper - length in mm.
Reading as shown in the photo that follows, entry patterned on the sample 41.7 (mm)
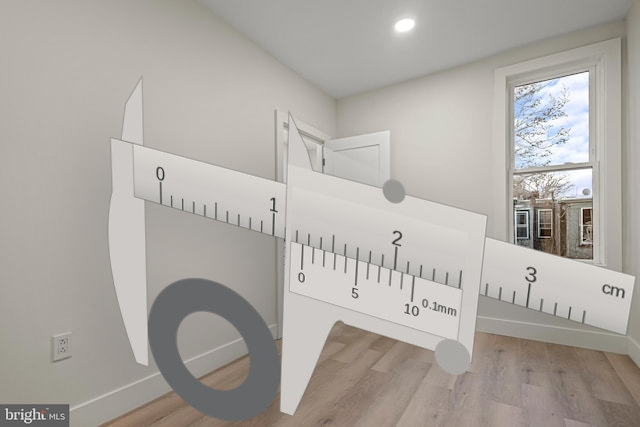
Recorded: 12.5 (mm)
